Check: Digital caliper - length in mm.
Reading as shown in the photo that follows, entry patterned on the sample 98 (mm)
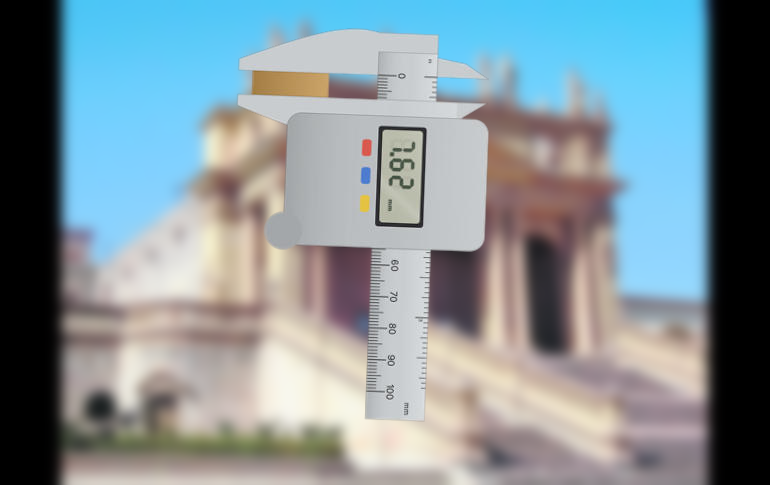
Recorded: 7.62 (mm)
